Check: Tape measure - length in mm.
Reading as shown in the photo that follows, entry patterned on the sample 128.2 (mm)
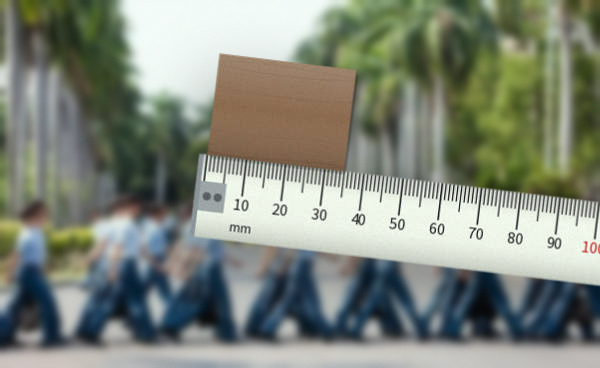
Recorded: 35 (mm)
